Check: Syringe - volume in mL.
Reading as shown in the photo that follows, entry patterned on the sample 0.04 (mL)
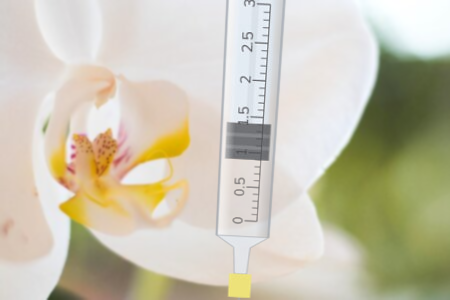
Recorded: 0.9 (mL)
